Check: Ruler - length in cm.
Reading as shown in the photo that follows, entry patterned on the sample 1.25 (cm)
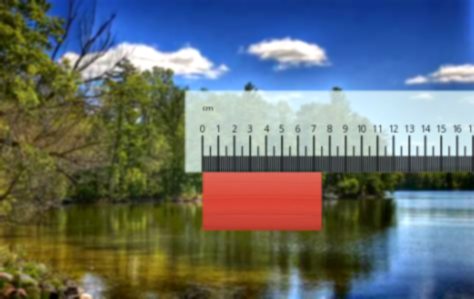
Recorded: 7.5 (cm)
